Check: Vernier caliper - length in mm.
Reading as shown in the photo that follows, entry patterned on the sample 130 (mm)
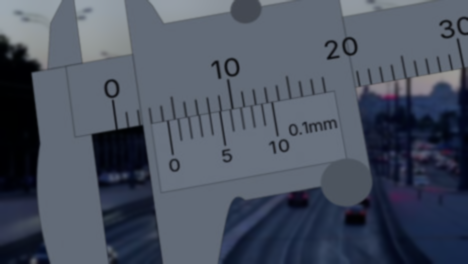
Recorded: 4.4 (mm)
